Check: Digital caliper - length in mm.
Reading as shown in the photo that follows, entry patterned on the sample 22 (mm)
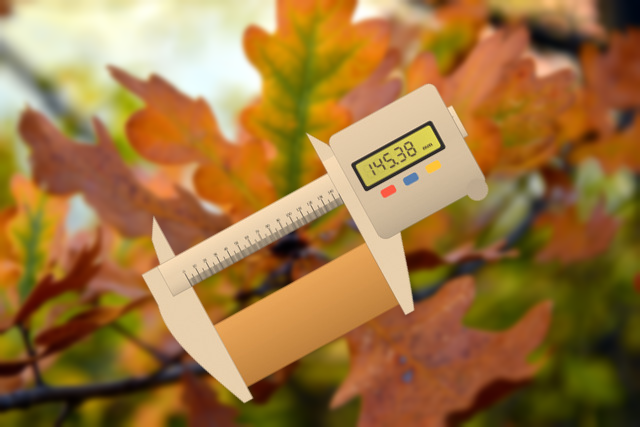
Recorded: 145.38 (mm)
